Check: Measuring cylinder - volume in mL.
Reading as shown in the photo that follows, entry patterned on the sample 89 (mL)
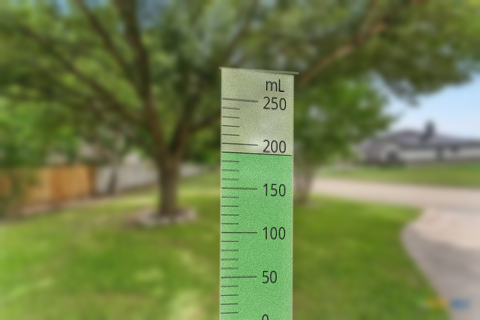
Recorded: 190 (mL)
